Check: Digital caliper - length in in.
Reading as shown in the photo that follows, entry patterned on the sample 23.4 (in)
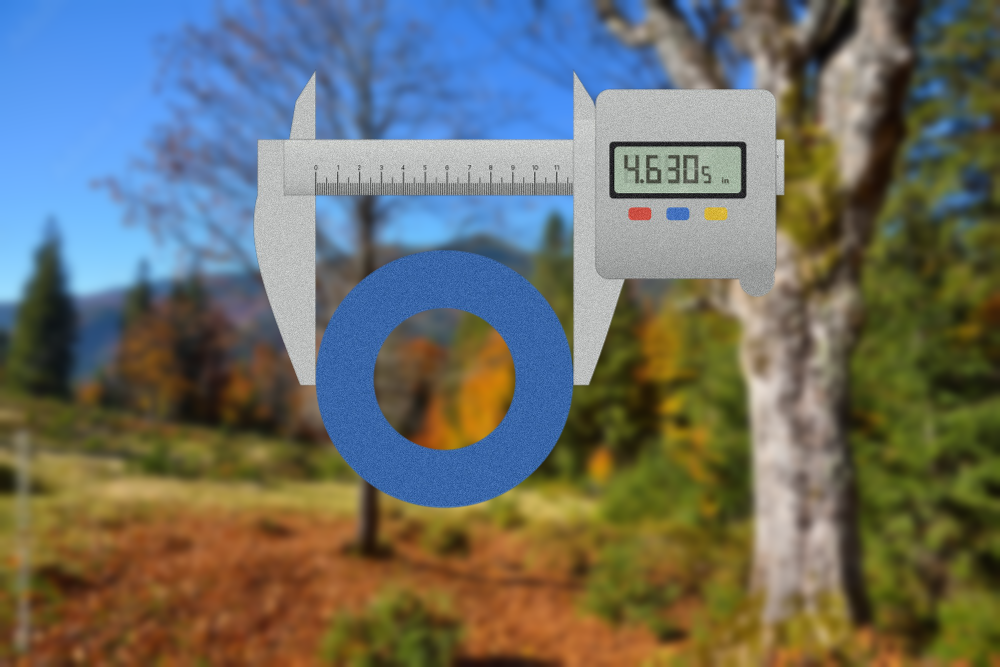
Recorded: 4.6305 (in)
